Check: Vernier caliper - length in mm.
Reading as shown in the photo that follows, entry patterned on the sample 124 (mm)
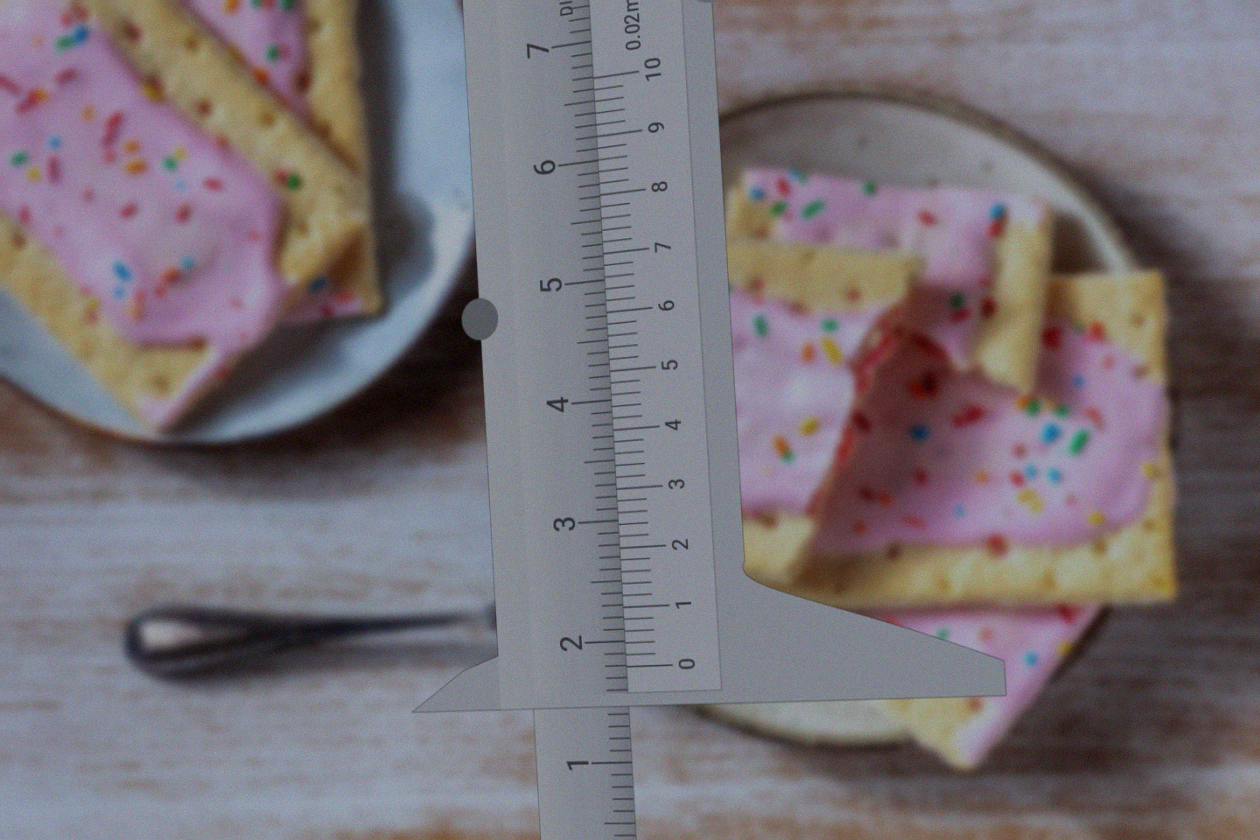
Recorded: 17.9 (mm)
